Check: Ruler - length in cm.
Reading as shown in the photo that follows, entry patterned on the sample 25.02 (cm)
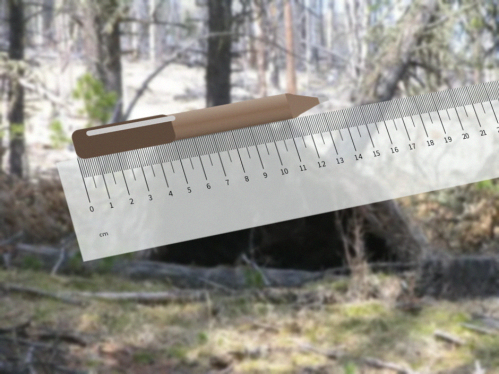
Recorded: 13.5 (cm)
